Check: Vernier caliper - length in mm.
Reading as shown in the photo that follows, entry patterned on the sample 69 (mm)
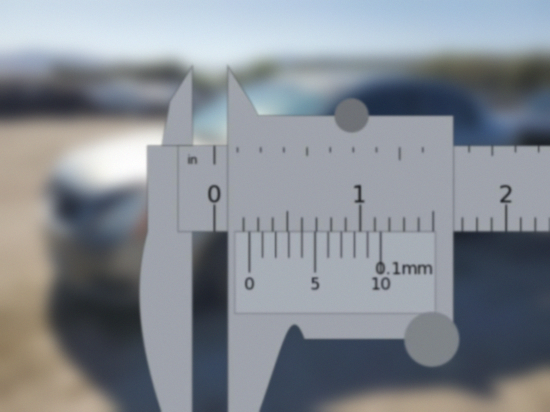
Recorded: 2.4 (mm)
